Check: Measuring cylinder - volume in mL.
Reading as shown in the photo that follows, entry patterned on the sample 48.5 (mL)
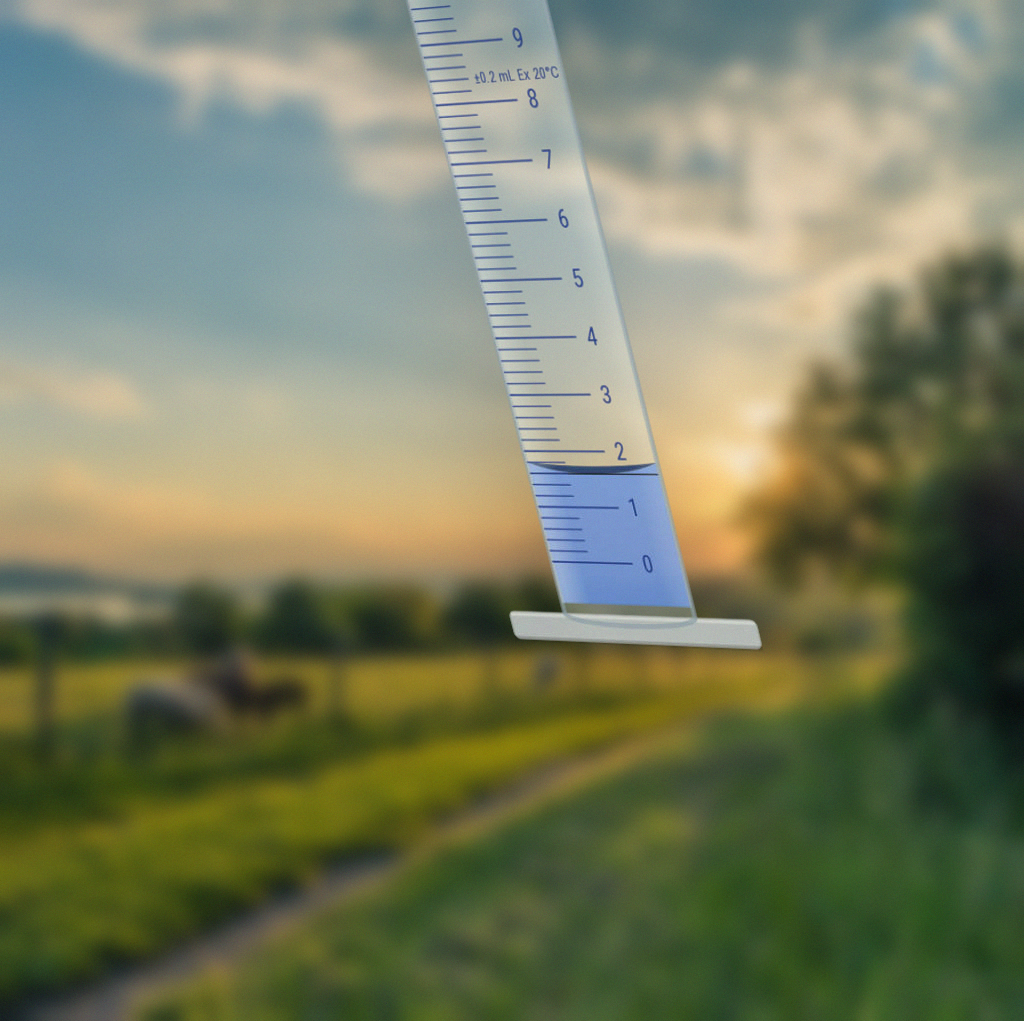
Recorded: 1.6 (mL)
